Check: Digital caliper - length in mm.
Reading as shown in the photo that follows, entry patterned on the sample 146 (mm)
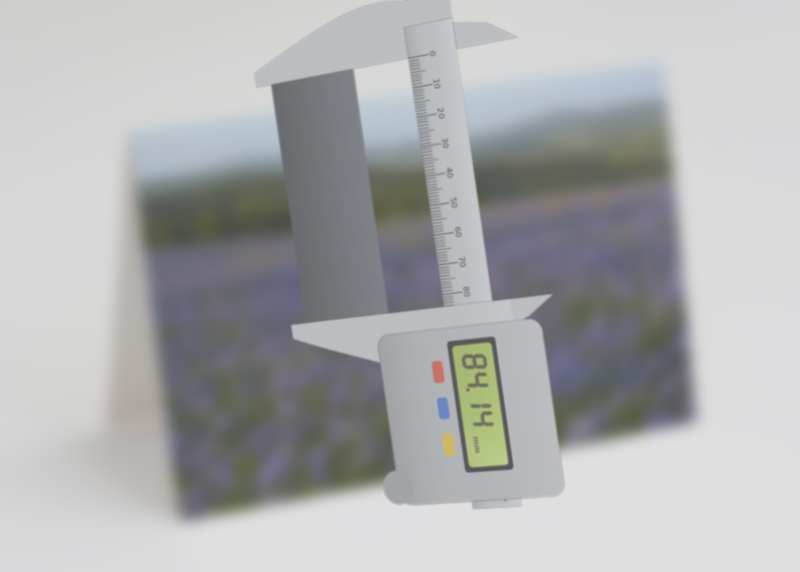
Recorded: 84.14 (mm)
